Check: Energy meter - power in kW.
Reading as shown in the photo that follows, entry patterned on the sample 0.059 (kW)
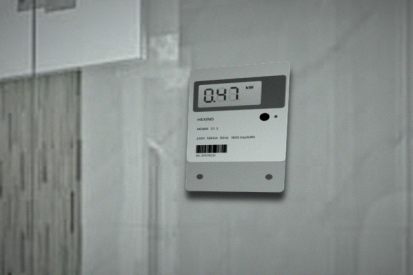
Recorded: 0.47 (kW)
